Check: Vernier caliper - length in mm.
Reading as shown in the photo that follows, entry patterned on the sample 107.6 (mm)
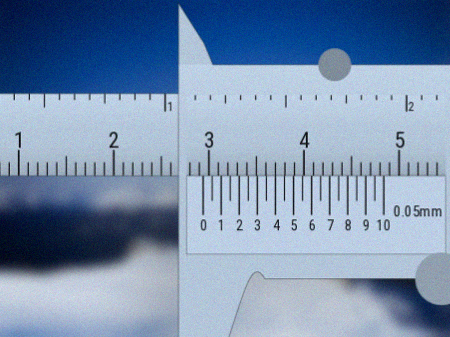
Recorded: 29.4 (mm)
